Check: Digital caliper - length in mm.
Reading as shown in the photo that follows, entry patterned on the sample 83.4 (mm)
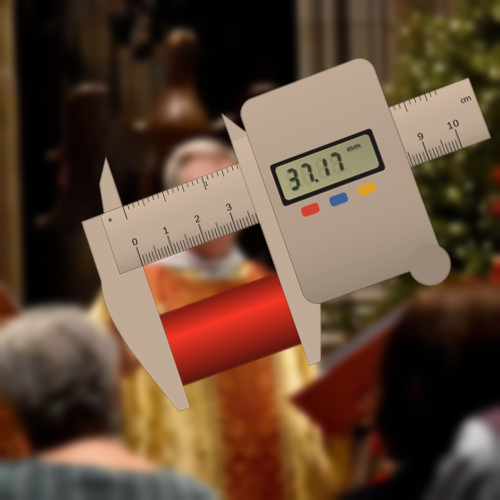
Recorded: 37.17 (mm)
